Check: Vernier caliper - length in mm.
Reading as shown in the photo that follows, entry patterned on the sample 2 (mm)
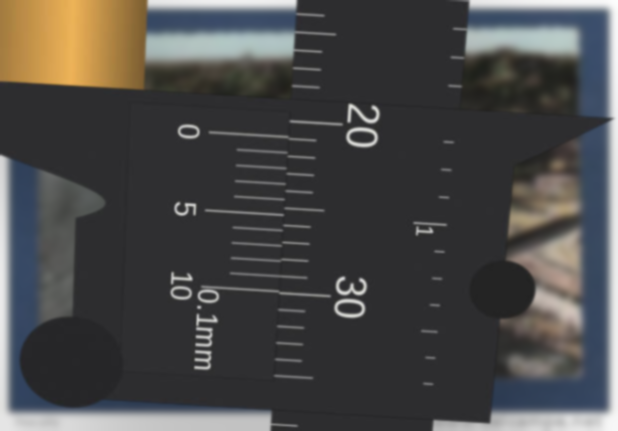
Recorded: 20.9 (mm)
